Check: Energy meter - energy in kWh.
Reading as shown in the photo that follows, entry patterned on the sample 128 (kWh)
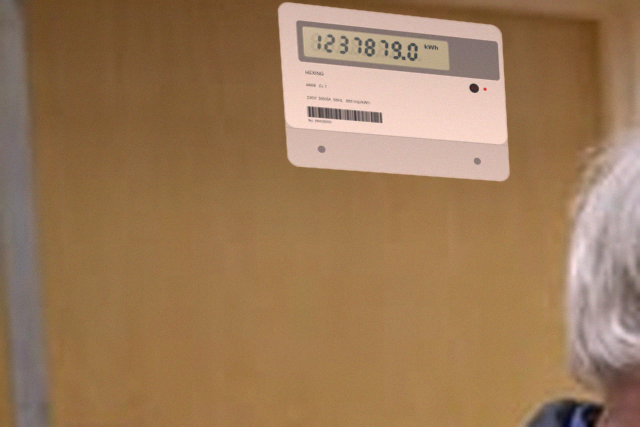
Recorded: 1237879.0 (kWh)
